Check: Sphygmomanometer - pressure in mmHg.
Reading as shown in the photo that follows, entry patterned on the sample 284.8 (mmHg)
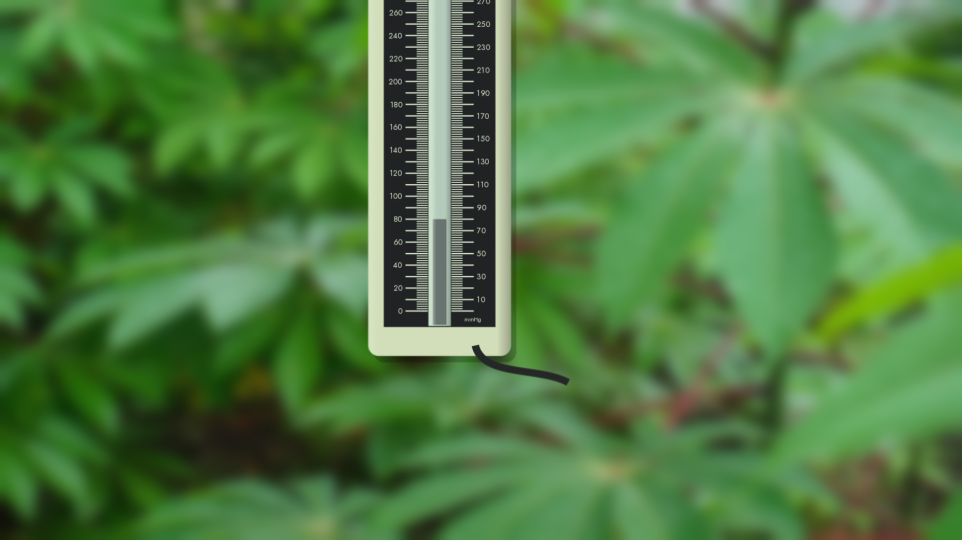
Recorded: 80 (mmHg)
